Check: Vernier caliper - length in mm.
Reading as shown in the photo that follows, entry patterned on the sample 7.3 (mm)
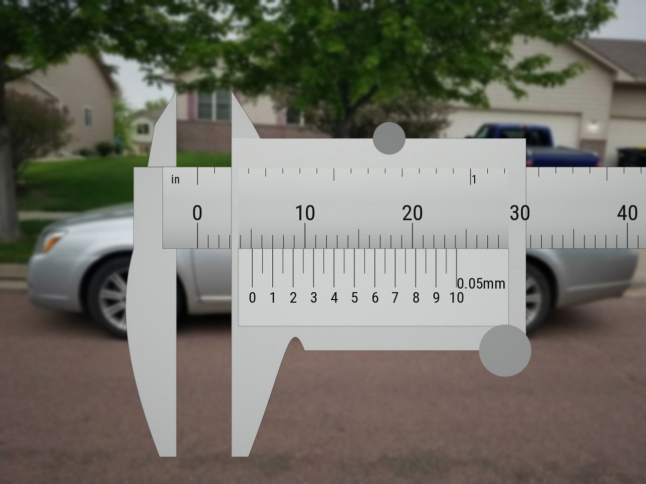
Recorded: 5.1 (mm)
